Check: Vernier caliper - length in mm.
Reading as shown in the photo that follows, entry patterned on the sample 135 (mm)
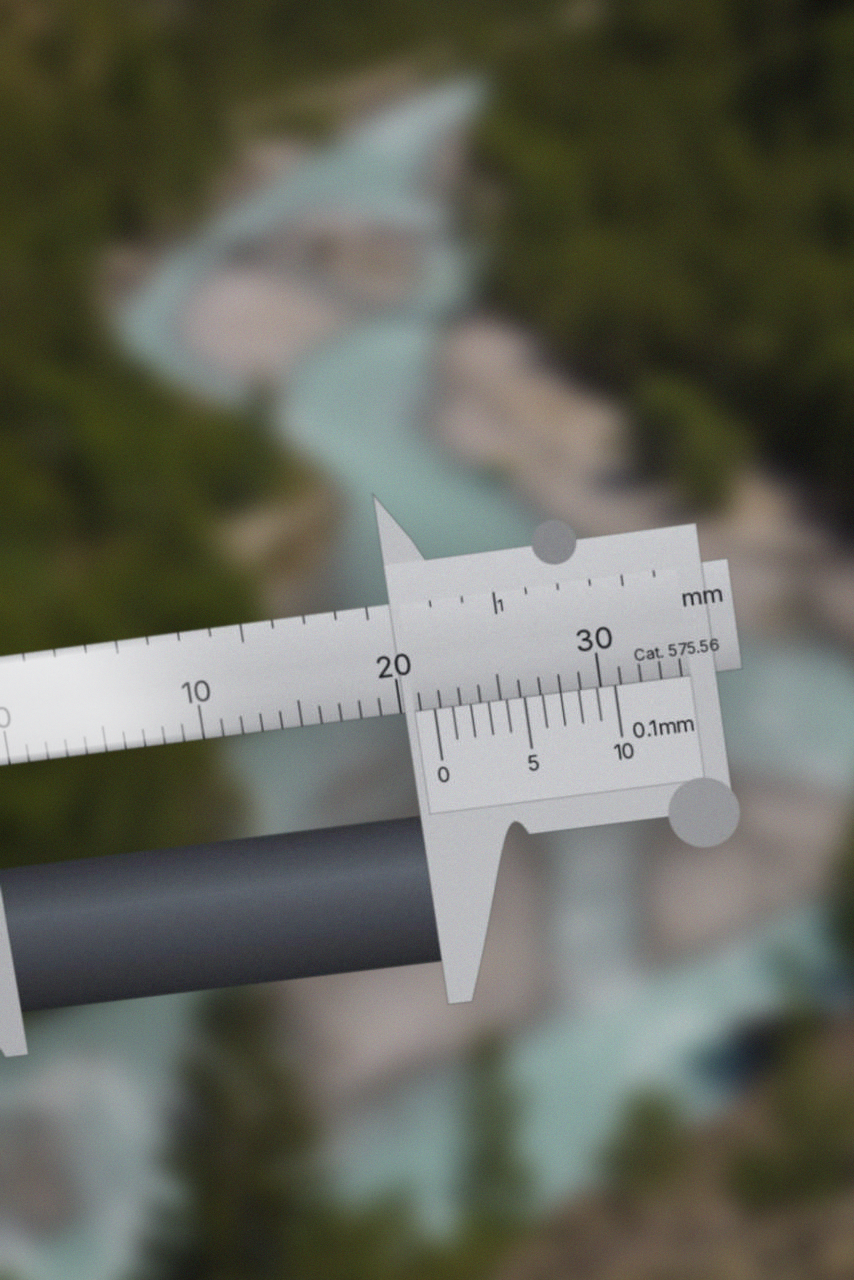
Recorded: 21.7 (mm)
